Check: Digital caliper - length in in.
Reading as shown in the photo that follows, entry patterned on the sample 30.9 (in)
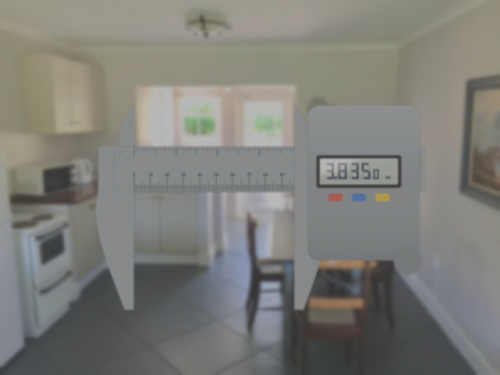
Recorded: 3.8350 (in)
